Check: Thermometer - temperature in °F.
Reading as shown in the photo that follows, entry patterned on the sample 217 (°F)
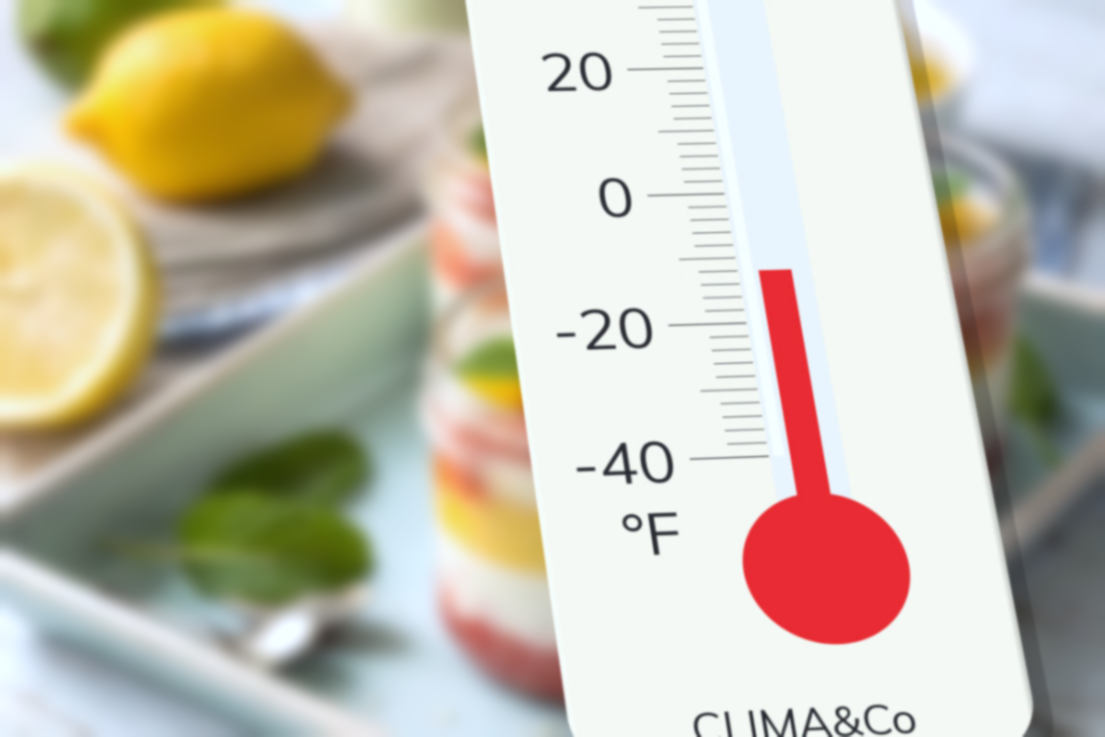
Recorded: -12 (°F)
